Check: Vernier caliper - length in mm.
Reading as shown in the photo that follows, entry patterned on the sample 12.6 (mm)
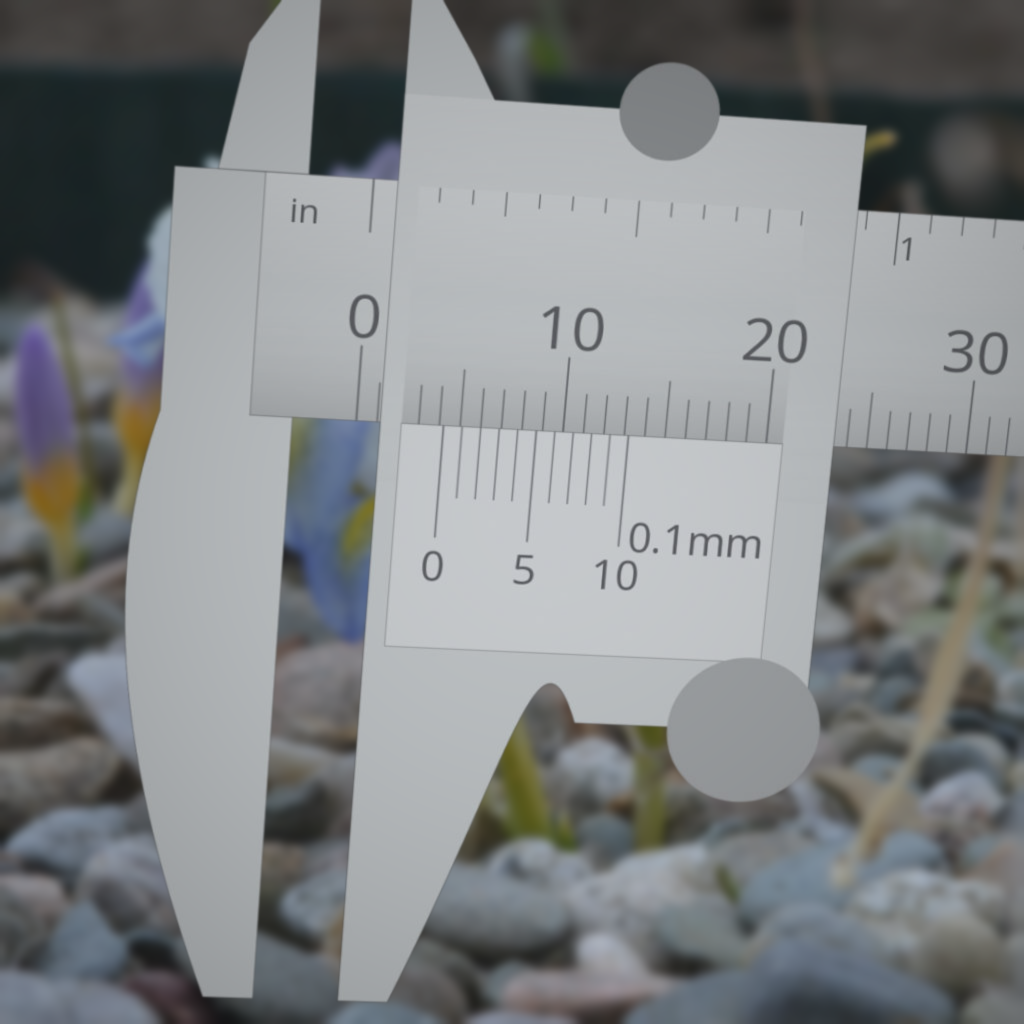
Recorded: 4.2 (mm)
